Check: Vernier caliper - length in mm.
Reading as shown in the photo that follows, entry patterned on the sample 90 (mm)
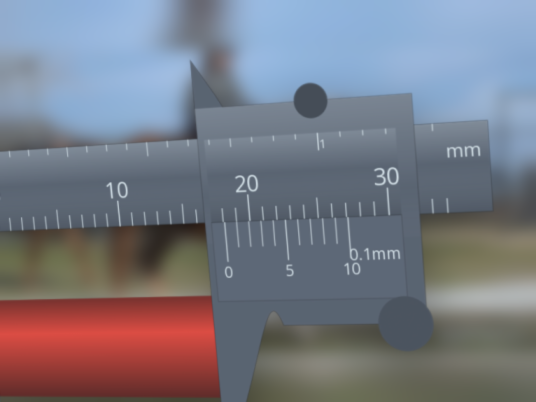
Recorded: 18.1 (mm)
